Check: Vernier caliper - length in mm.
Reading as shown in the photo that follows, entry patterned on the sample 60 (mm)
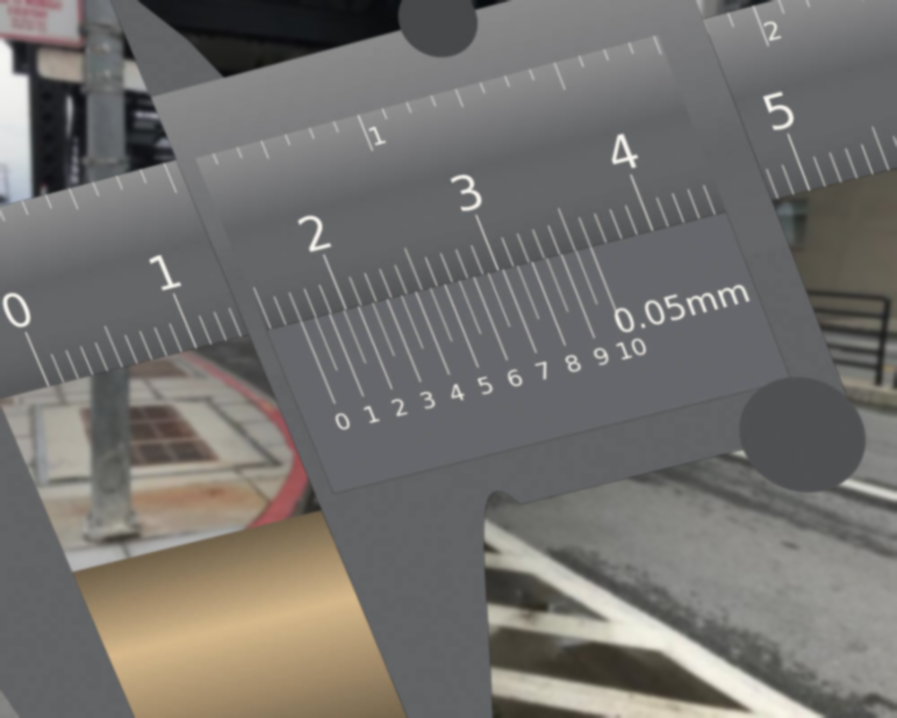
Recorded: 17.0 (mm)
